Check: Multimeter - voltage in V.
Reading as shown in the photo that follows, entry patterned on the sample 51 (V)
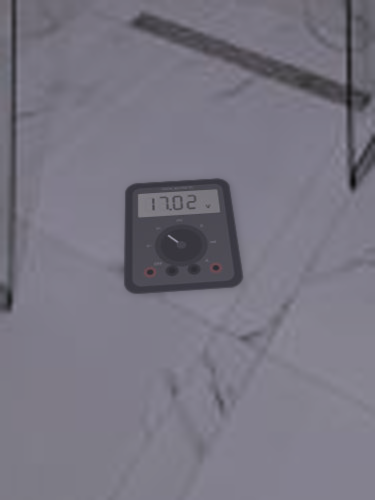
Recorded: 17.02 (V)
